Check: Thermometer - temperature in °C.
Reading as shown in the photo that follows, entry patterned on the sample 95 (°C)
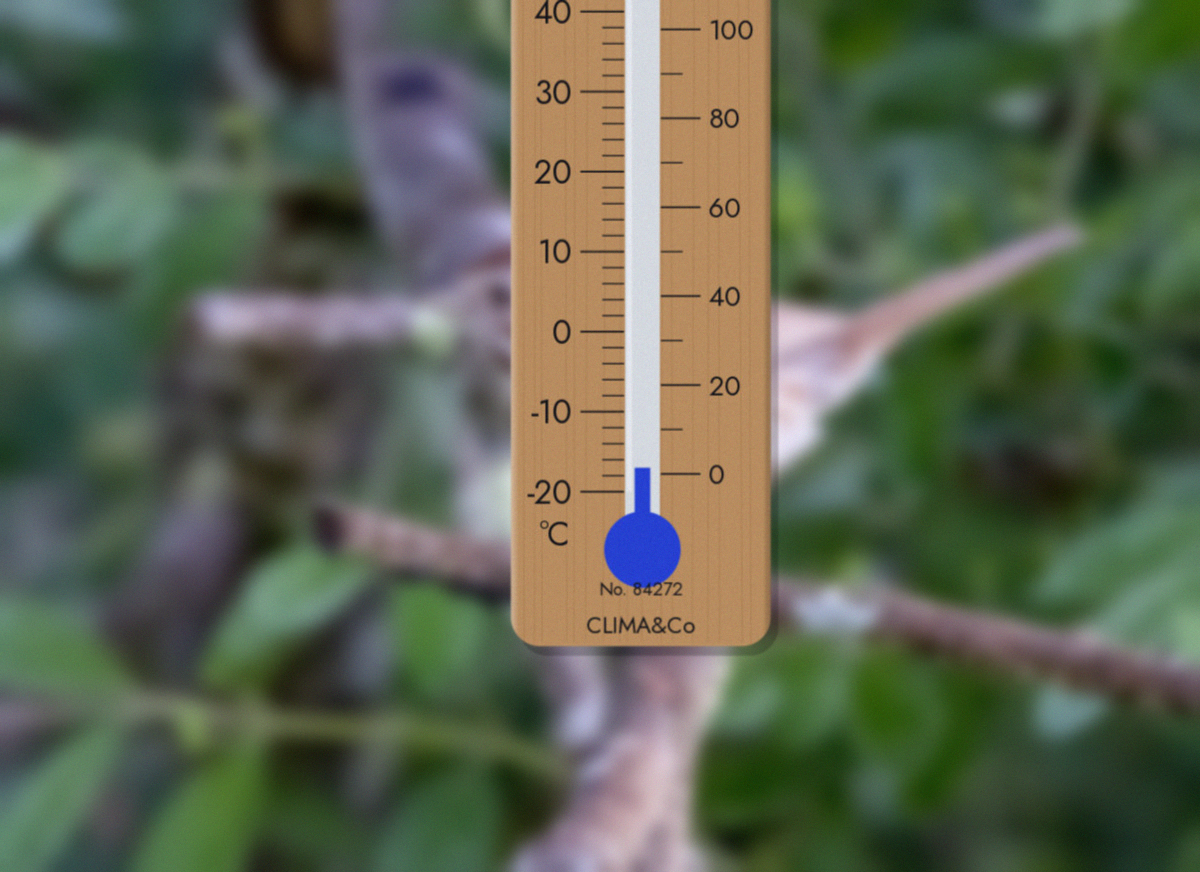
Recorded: -17 (°C)
